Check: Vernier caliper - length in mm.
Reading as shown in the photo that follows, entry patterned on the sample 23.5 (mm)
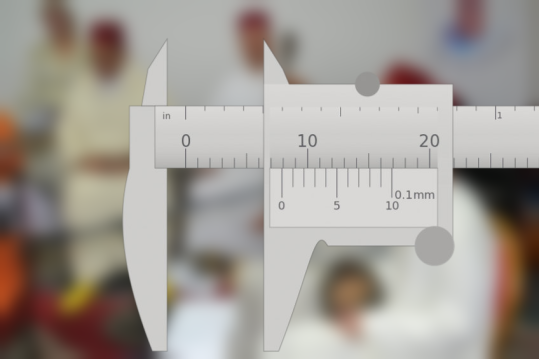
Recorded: 7.9 (mm)
